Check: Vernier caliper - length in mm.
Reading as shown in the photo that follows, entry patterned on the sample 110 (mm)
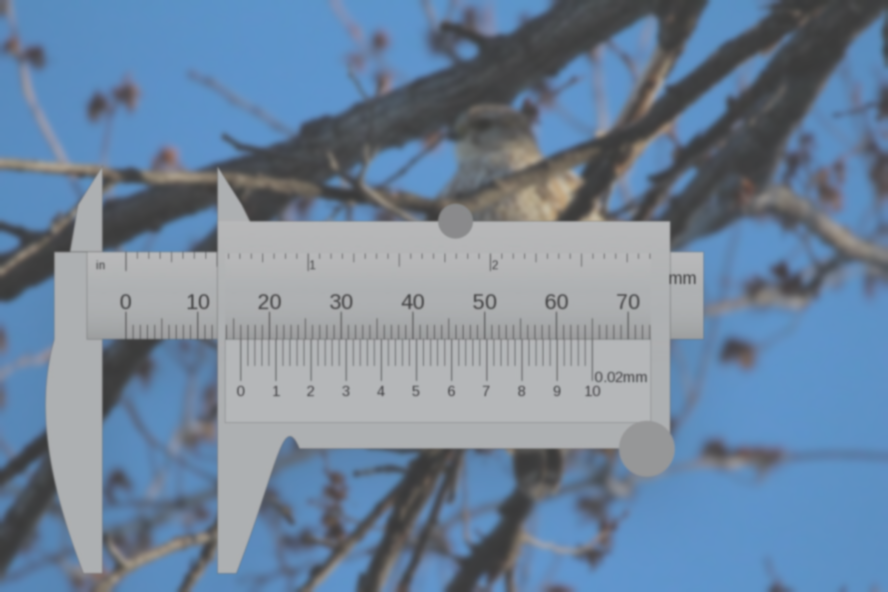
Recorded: 16.0 (mm)
